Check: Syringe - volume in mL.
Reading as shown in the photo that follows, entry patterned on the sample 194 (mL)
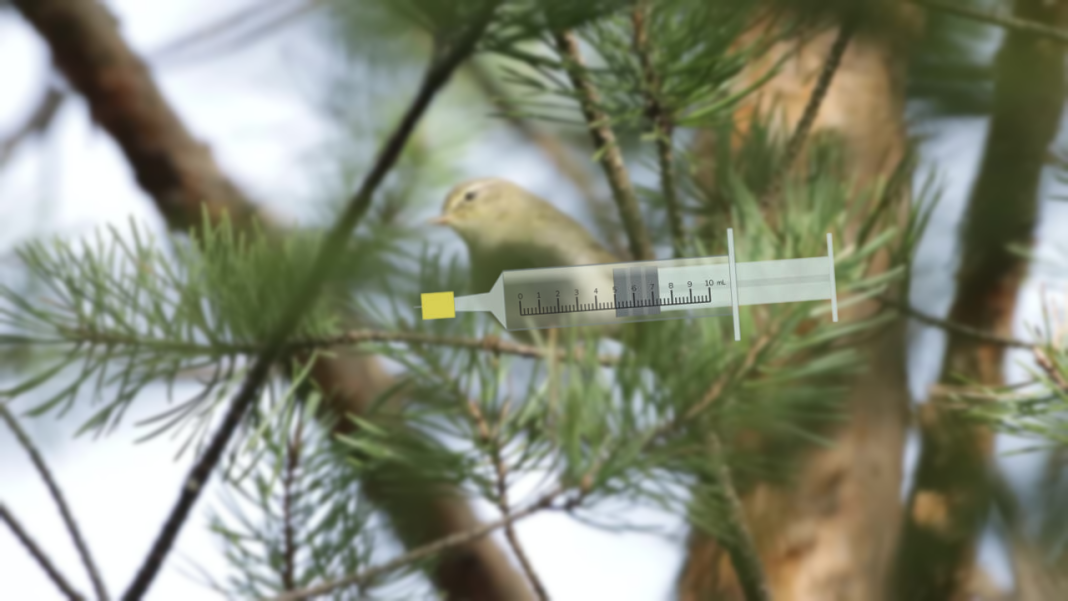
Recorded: 5 (mL)
